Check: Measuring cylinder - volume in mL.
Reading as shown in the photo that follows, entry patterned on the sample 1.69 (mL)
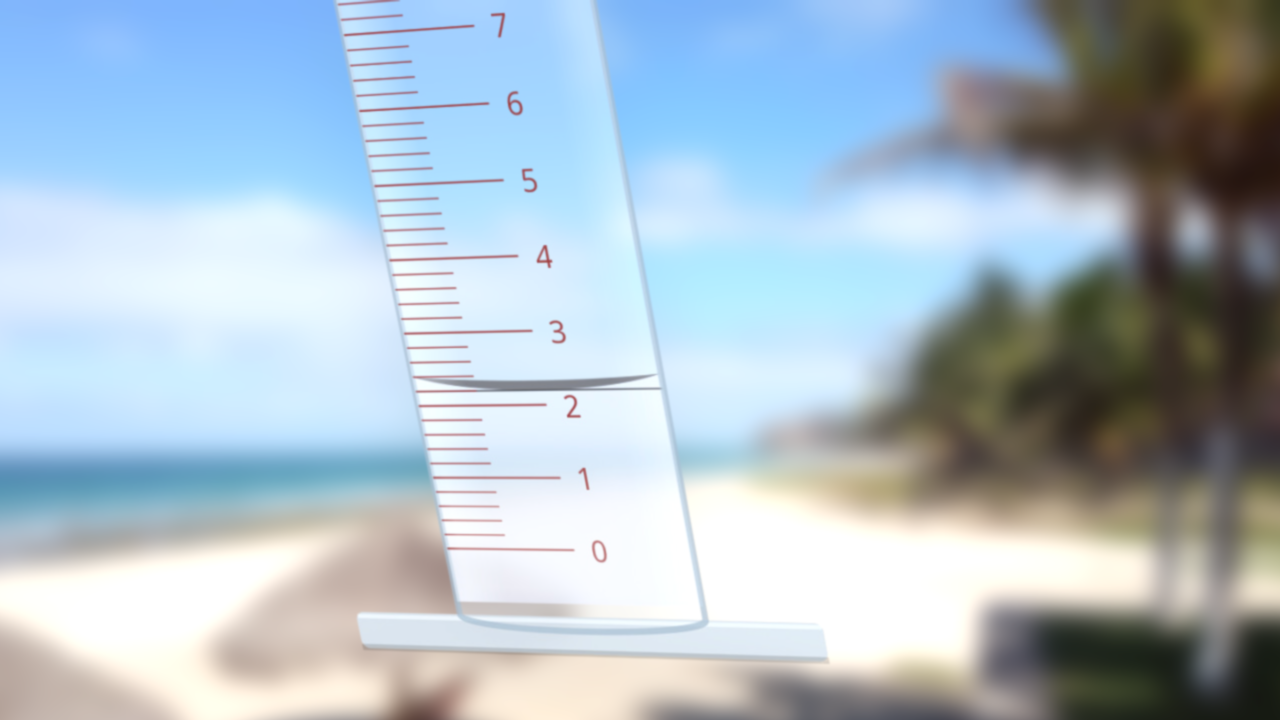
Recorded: 2.2 (mL)
